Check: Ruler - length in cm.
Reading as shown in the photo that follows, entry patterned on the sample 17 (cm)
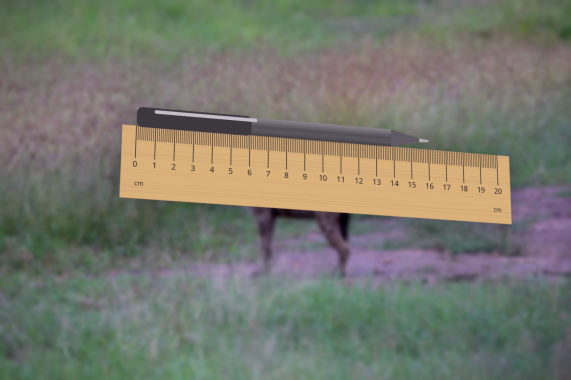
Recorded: 16 (cm)
